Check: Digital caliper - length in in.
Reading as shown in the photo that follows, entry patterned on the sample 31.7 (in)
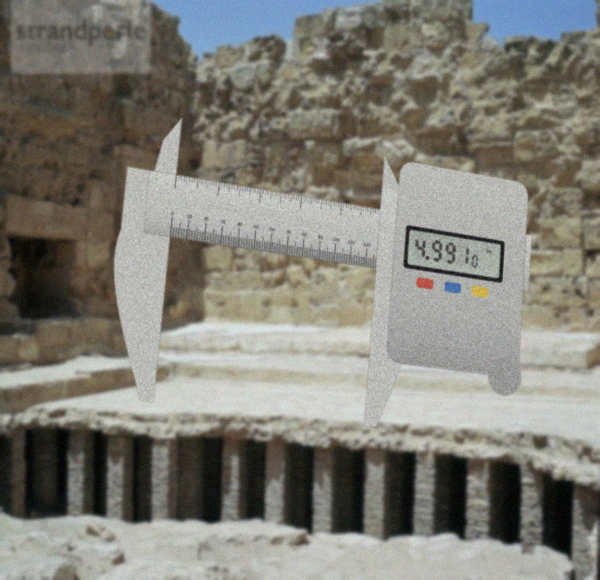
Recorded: 4.9910 (in)
